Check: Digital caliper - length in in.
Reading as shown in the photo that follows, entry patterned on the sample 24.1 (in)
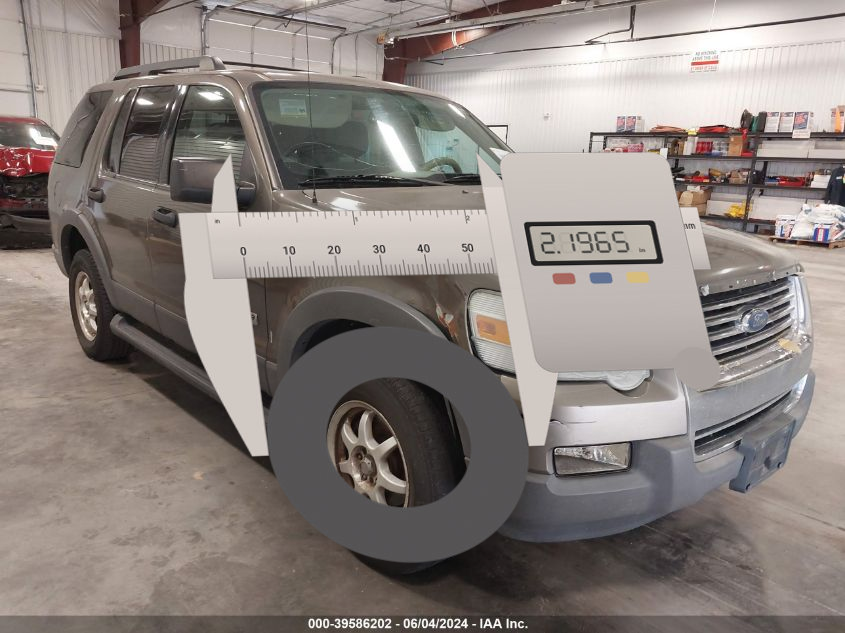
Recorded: 2.1965 (in)
